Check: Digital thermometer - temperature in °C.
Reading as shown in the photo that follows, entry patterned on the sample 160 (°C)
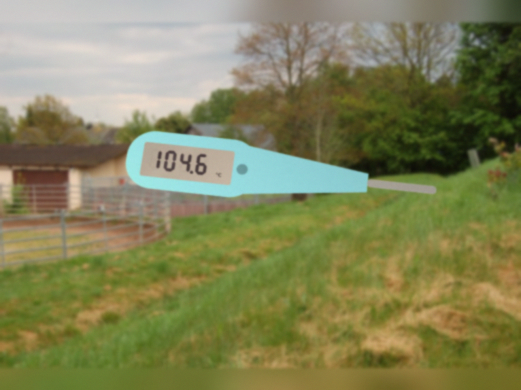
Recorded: 104.6 (°C)
